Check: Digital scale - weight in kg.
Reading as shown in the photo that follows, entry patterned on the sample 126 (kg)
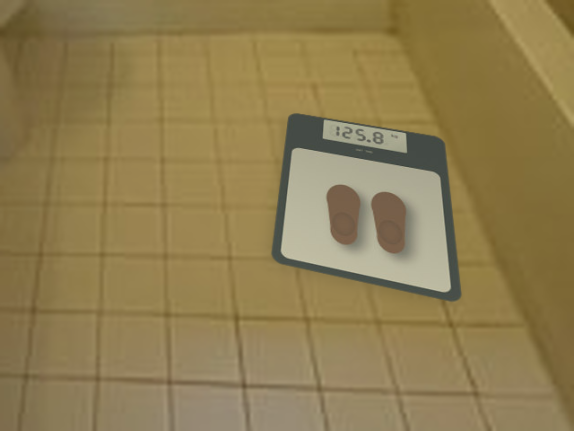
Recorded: 125.8 (kg)
